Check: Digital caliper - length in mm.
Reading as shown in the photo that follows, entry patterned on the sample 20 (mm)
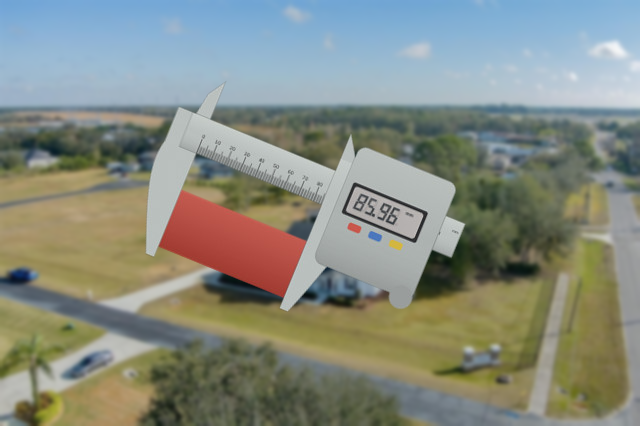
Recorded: 85.96 (mm)
